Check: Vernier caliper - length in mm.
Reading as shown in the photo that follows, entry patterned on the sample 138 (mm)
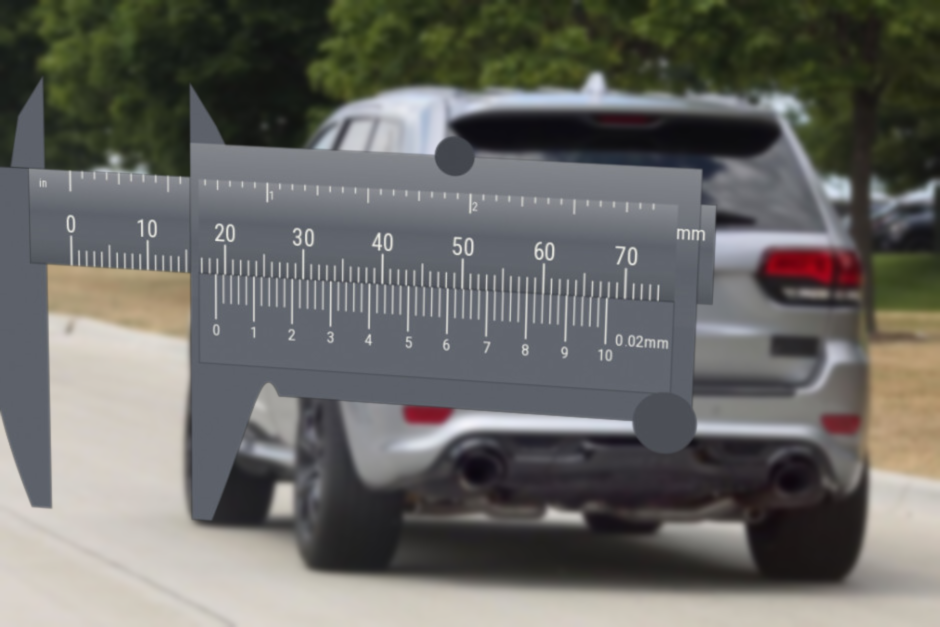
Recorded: 18.8 (mm)
